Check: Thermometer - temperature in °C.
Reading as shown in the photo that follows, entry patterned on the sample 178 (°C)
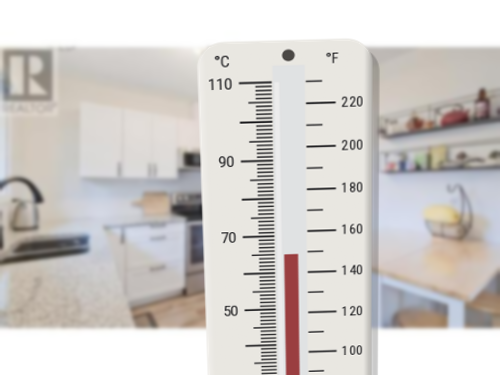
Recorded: 65 (°C)
